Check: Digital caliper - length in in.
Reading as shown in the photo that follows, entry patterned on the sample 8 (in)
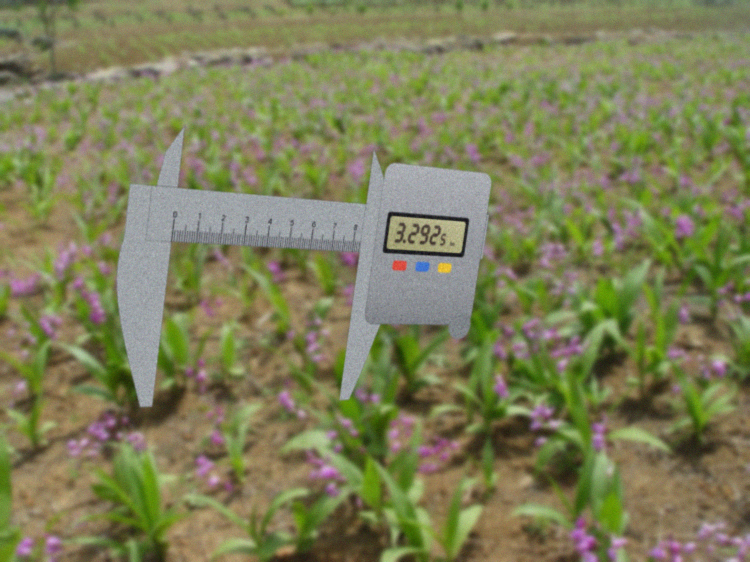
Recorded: 3.2925 (in)
